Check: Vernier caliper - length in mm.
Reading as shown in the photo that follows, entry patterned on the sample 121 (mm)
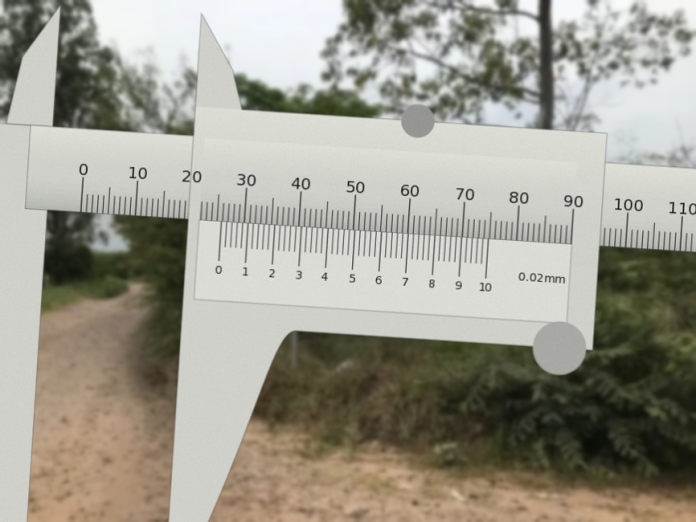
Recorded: 25.8 (mm)
